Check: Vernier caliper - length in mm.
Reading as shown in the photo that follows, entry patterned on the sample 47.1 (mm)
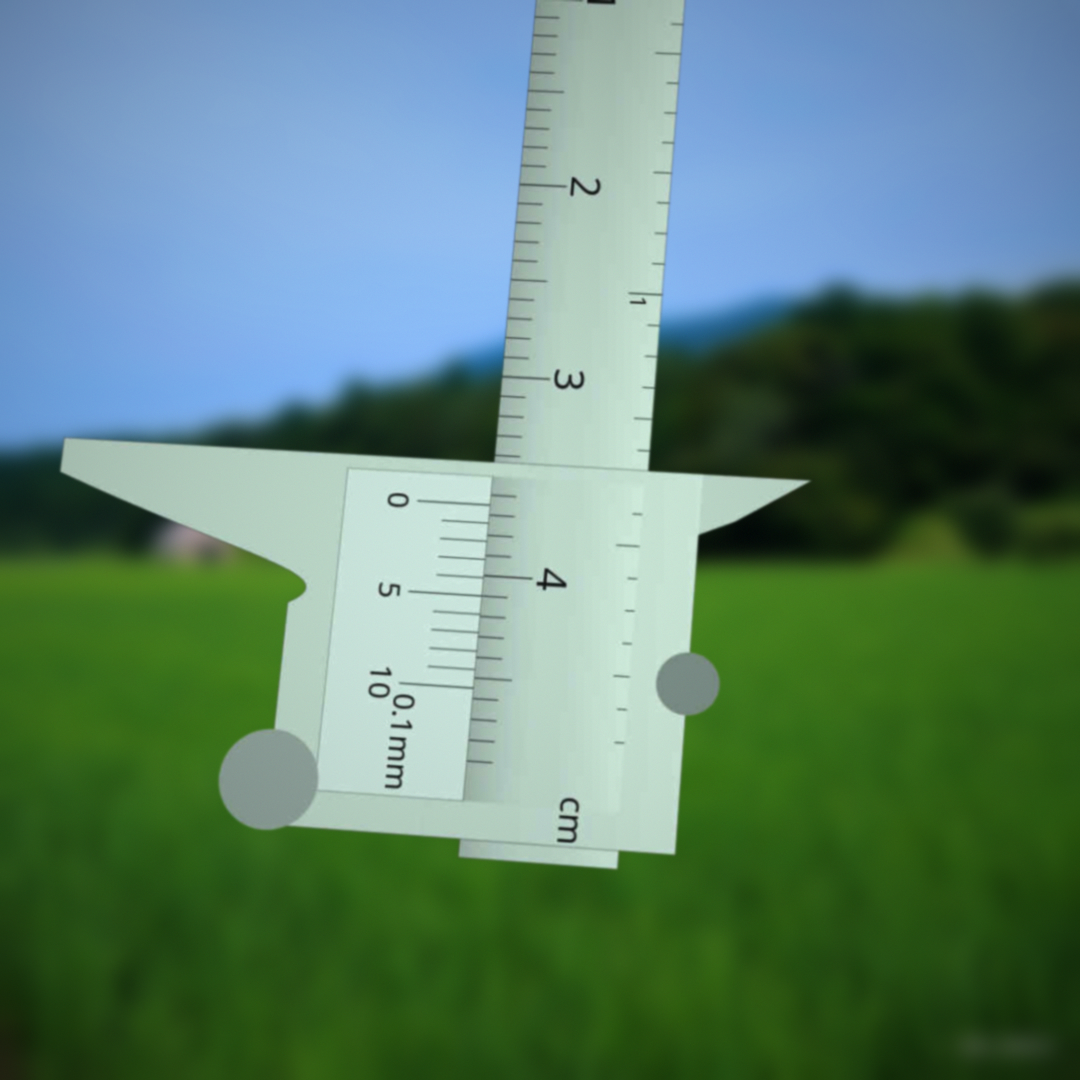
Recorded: 36.5 (mm)
